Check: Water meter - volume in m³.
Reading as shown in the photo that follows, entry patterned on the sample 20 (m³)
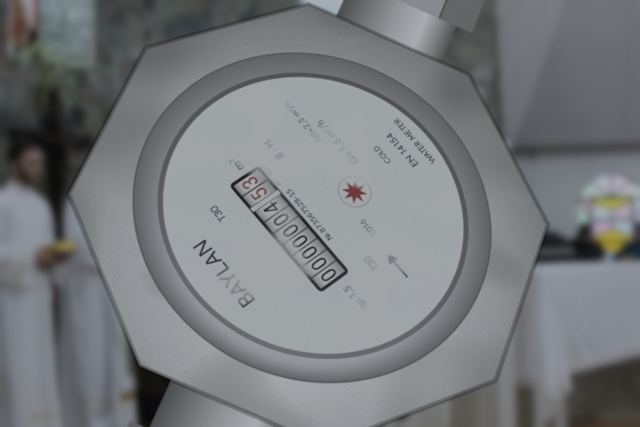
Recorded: 4.53 (m³)
